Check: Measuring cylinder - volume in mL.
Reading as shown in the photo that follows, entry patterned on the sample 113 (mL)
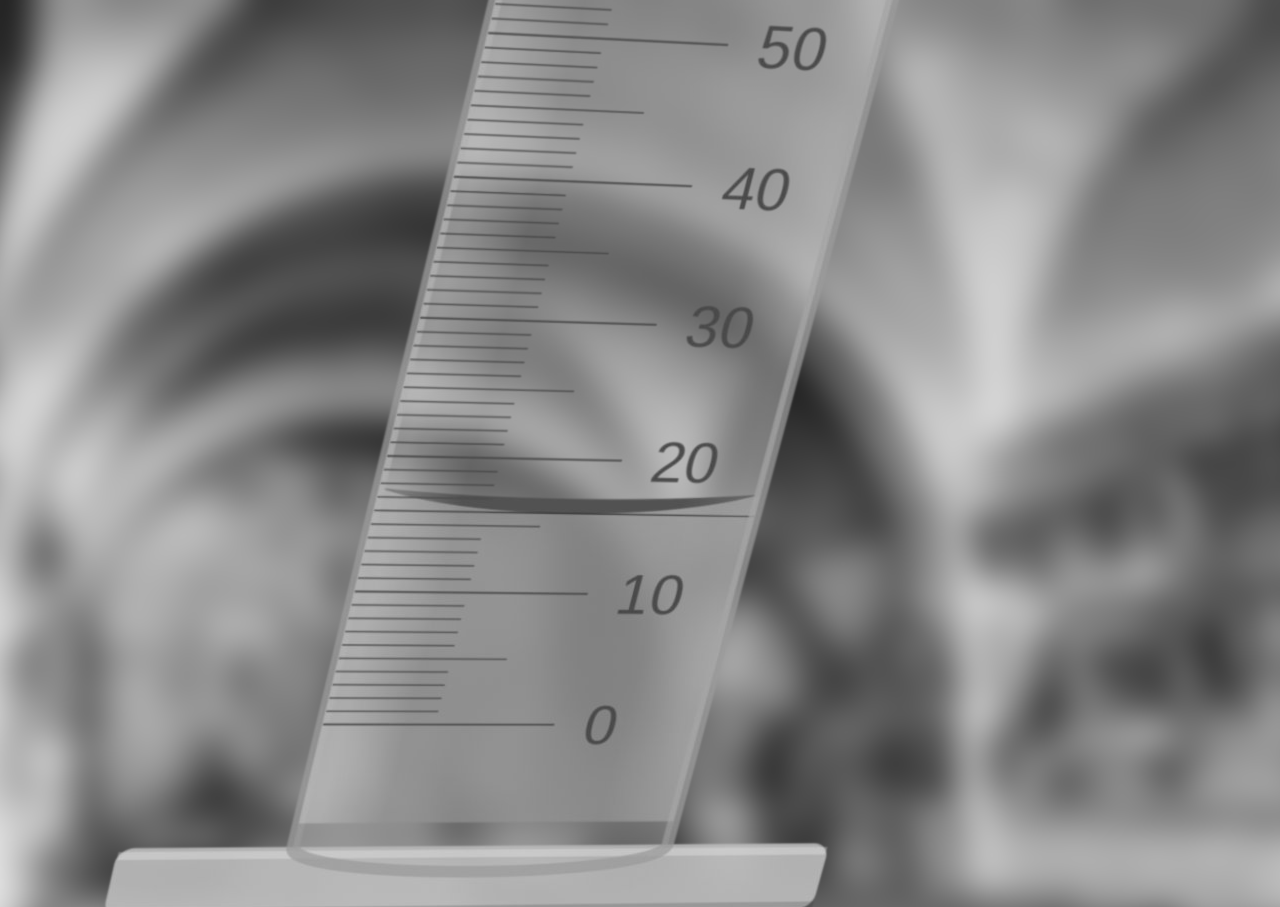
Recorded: 16 (mL)
